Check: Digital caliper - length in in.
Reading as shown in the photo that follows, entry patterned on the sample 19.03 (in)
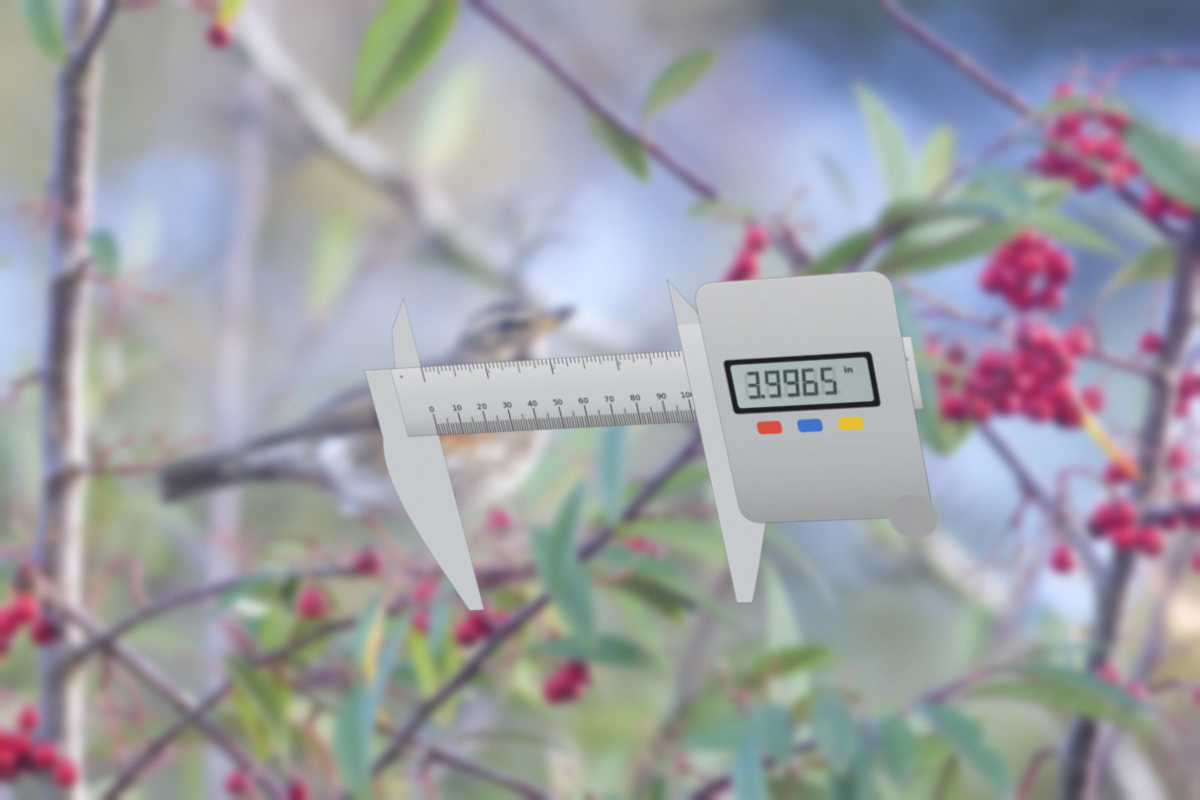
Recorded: 3.9965 (in)
